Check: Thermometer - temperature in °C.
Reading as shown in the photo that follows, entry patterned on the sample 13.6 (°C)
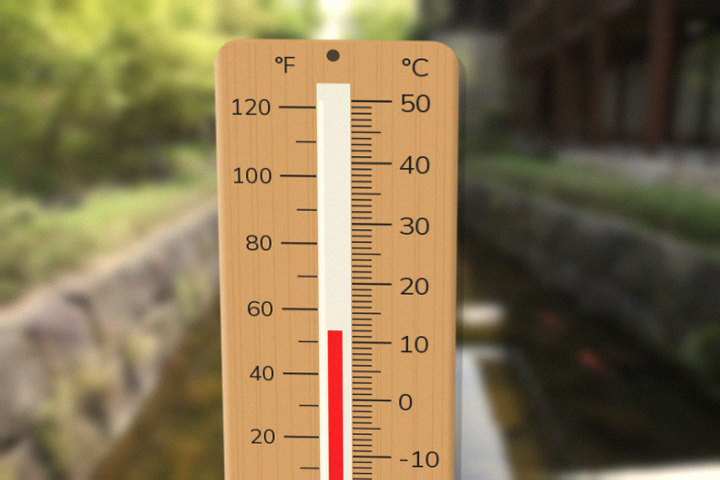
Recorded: 12 (°C)
